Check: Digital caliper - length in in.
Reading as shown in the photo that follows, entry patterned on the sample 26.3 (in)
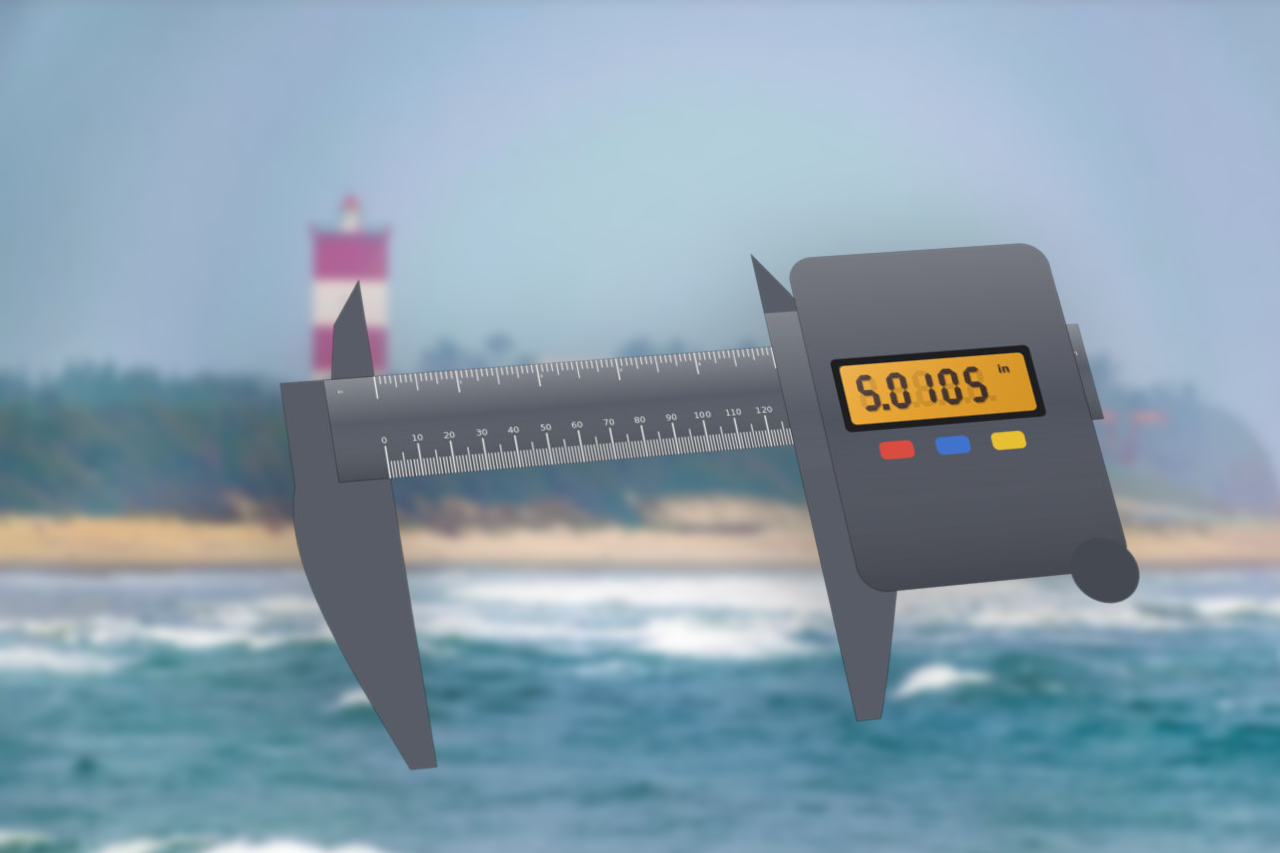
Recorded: 5.0105 (in)
